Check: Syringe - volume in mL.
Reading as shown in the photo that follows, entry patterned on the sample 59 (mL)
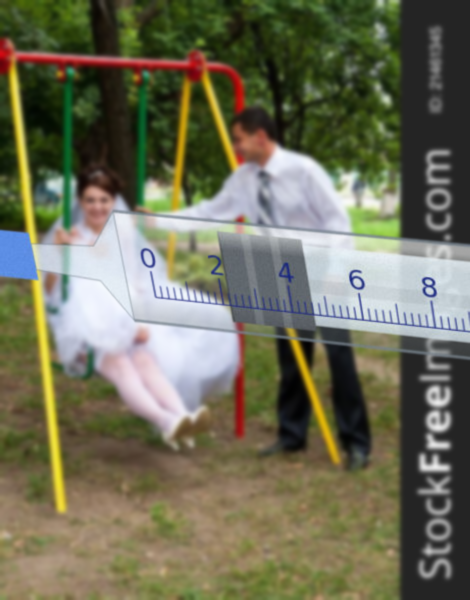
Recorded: 2.2 (mL)
